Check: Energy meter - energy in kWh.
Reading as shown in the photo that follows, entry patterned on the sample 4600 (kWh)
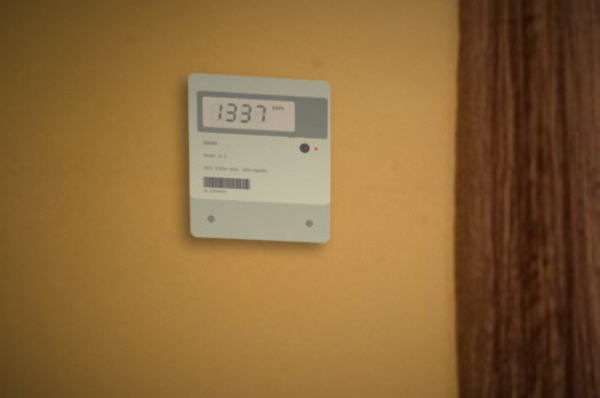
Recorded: 1337 (kWh)
